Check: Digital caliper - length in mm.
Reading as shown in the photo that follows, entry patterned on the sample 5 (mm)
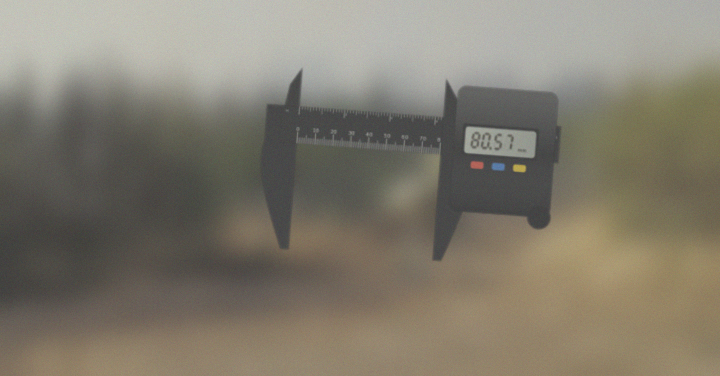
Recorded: 80.57 (mm)
